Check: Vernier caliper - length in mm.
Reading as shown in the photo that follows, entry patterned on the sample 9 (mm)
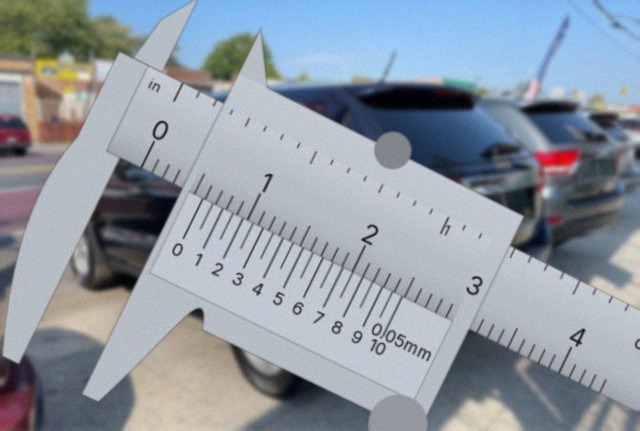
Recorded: 5.8 (mm)
